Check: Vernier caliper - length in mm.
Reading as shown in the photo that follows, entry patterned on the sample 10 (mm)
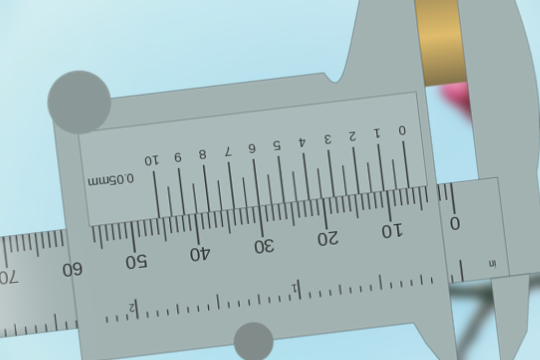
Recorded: 6.6 (mm)
